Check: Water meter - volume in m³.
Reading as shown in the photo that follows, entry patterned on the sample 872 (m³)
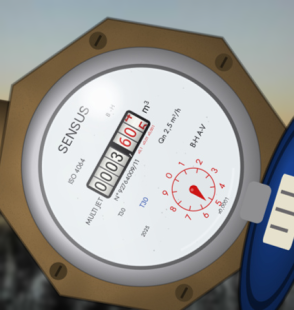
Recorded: 3.6045 (m³)
